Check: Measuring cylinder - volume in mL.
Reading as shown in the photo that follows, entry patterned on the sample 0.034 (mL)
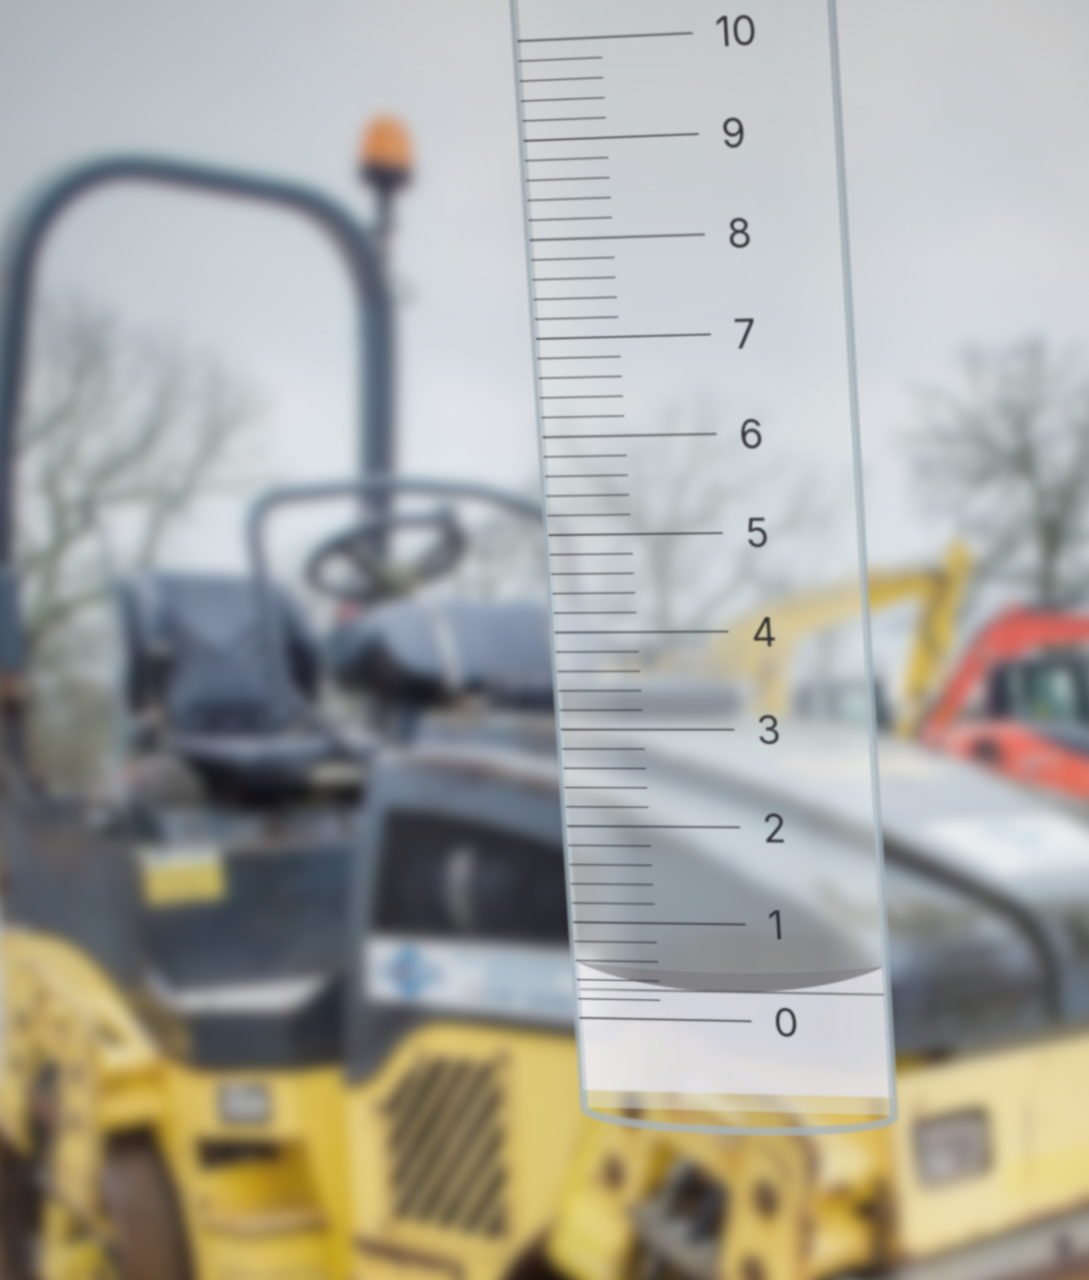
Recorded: 0.3 (mL)
